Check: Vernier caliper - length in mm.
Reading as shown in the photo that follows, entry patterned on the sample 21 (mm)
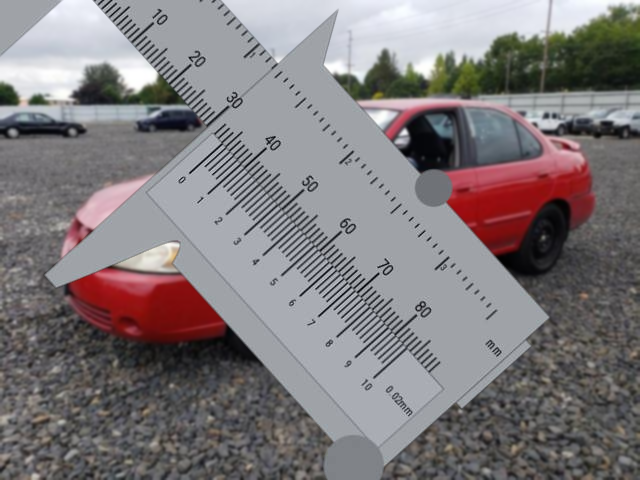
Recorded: 34.2 (mm)
